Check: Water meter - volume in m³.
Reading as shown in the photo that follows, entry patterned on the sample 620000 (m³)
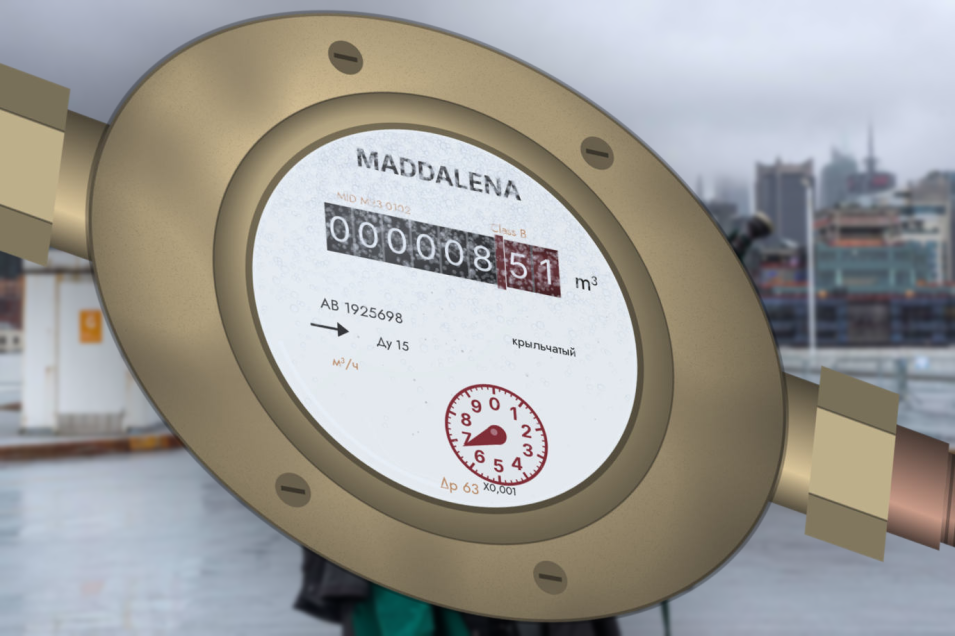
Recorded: 8.516 (m³)
